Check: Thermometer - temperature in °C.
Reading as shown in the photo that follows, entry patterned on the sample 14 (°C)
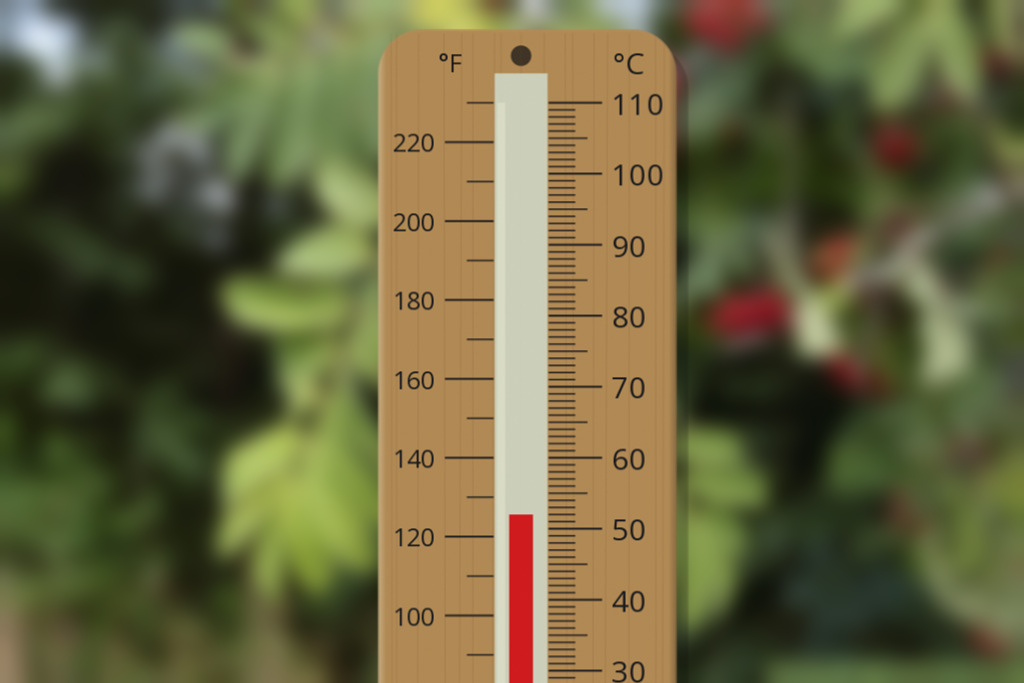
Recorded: 52 (°C)
